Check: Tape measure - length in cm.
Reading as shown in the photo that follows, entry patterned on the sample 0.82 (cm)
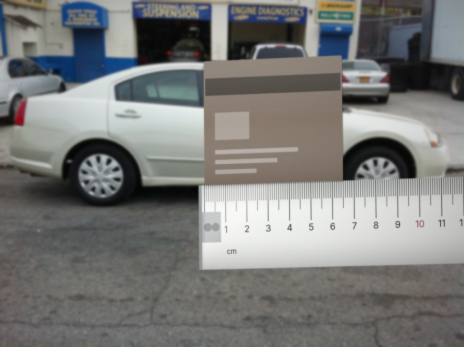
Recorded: 6.5 (cm)
